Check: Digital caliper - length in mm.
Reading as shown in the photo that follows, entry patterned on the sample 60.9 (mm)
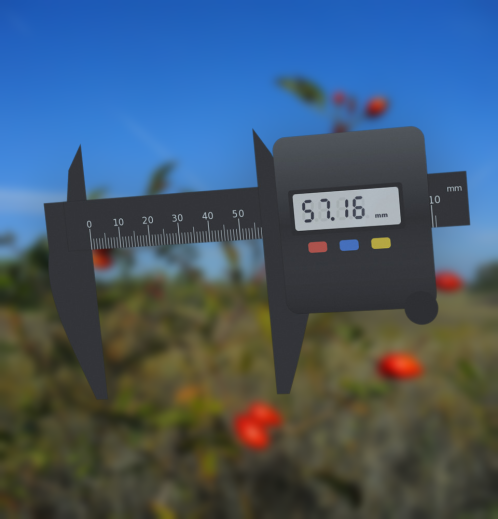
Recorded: 57.16 (mm)
